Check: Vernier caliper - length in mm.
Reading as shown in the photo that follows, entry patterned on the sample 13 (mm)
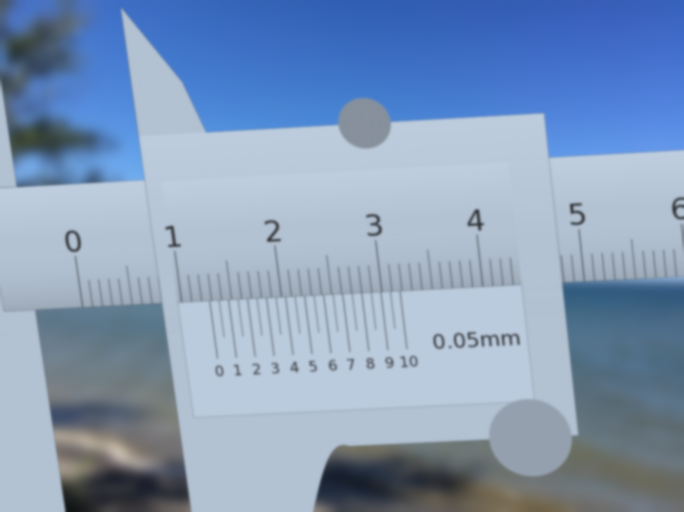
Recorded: 12.8 (mm)
